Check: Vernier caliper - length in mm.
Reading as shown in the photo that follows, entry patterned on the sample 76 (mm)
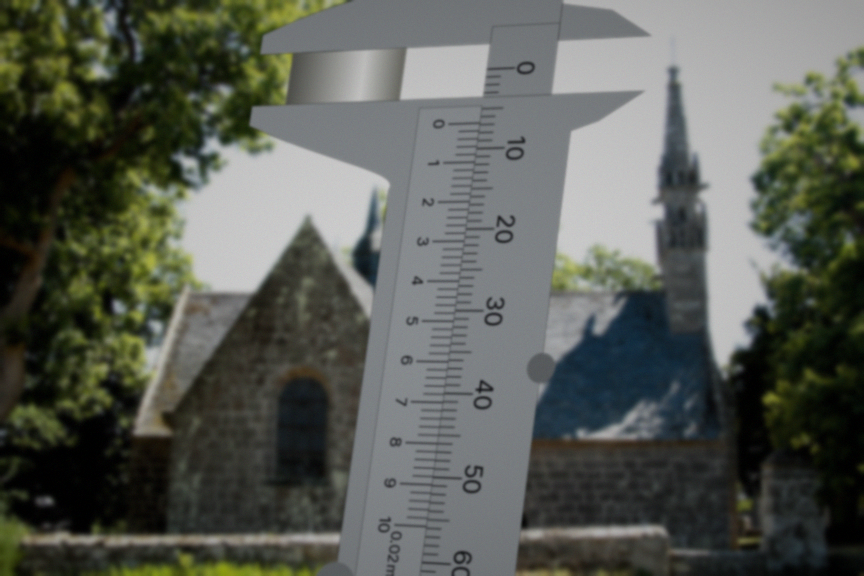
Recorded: 6.8 (mm)
